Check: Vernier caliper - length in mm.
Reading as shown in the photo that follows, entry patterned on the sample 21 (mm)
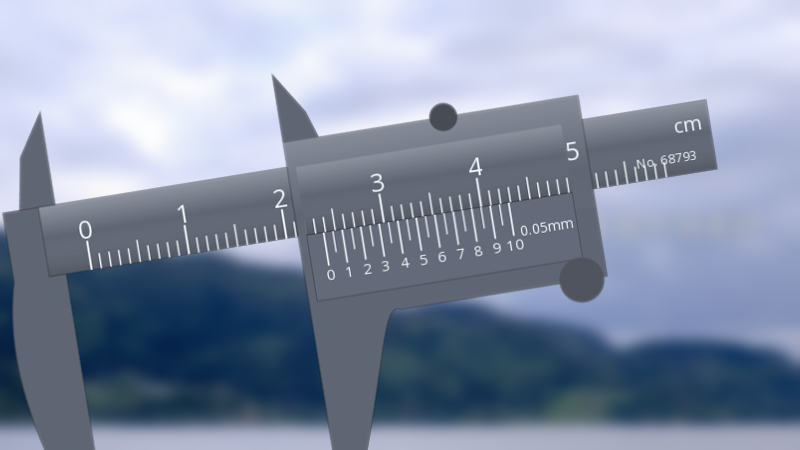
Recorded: 23.8 (mm)
